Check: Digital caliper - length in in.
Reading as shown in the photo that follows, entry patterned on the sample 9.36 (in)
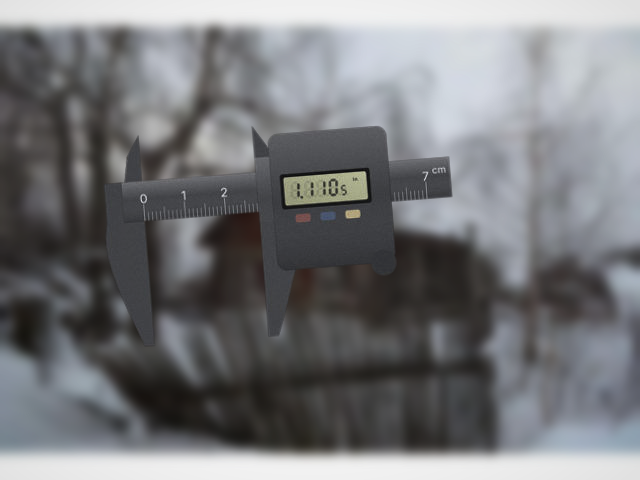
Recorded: 1.1105 (in)
